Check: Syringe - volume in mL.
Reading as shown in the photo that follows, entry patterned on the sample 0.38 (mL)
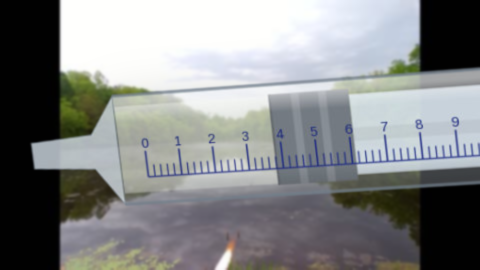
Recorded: 3.8 (mL)
